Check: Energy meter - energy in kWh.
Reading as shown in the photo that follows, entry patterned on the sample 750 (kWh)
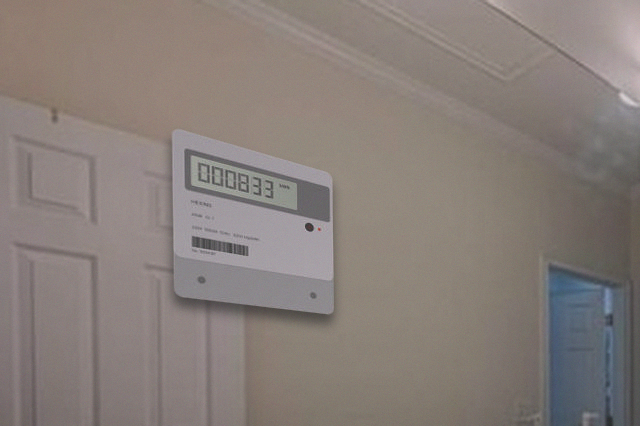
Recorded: 833 (kWh)
